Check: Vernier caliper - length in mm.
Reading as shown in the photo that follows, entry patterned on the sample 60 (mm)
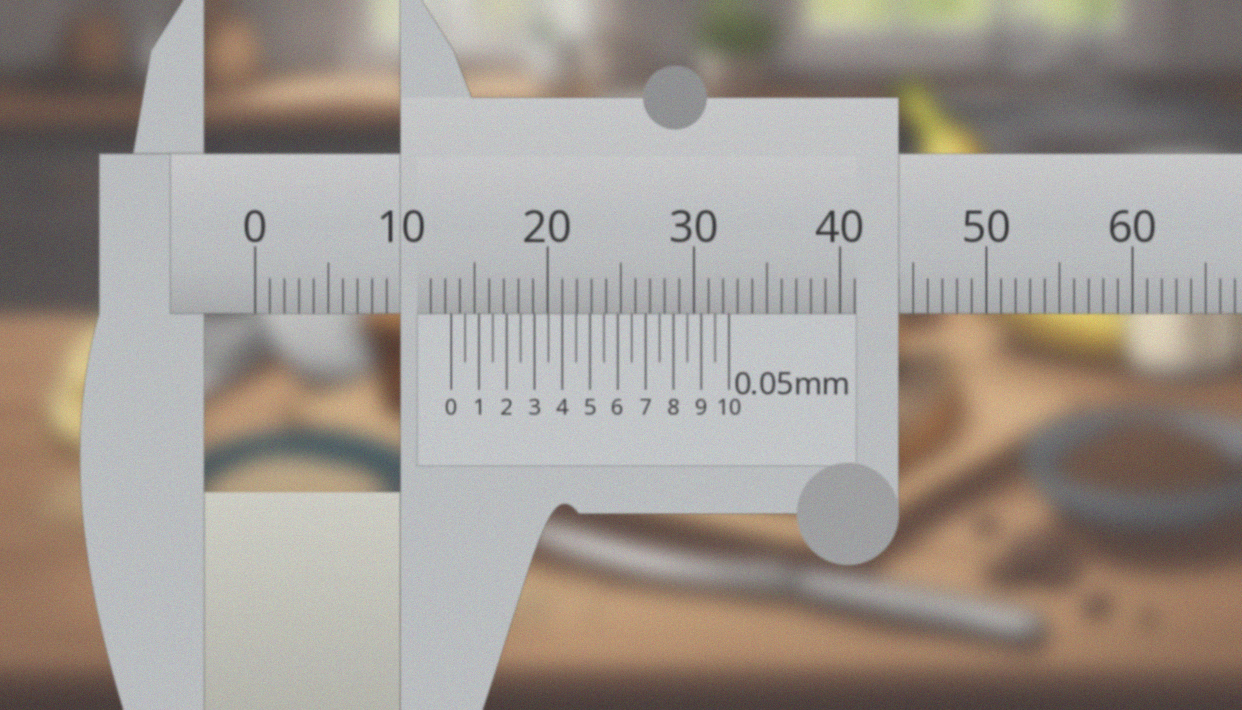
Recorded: 13.4 (mm)
